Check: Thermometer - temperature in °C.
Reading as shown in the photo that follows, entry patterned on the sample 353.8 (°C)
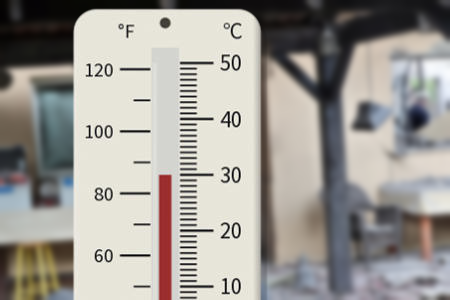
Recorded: 30 (°C)
